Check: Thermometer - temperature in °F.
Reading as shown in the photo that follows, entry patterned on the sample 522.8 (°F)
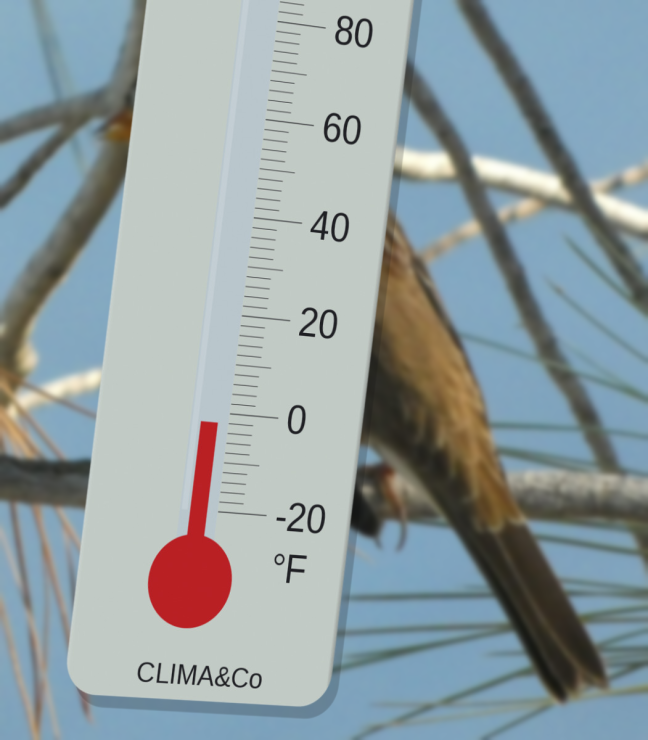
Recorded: -2 (°F)
